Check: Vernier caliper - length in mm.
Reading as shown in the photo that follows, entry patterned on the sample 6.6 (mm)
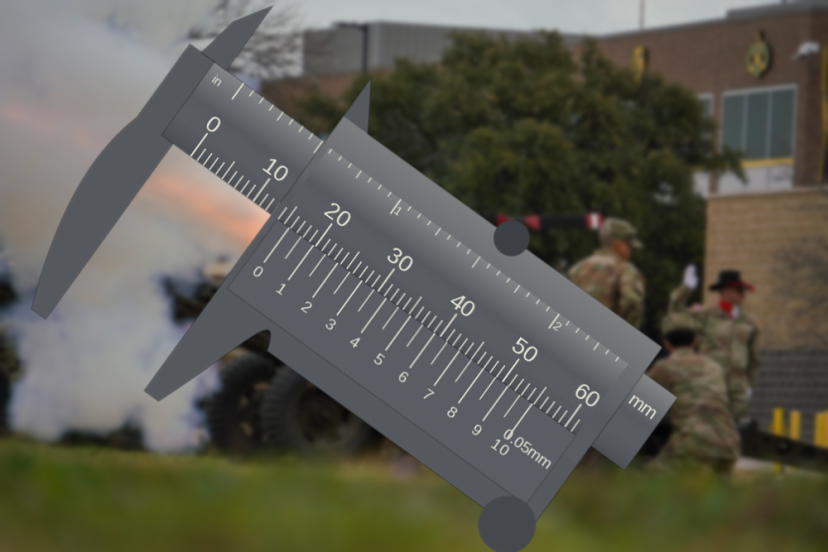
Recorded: 15.8 (mm)
